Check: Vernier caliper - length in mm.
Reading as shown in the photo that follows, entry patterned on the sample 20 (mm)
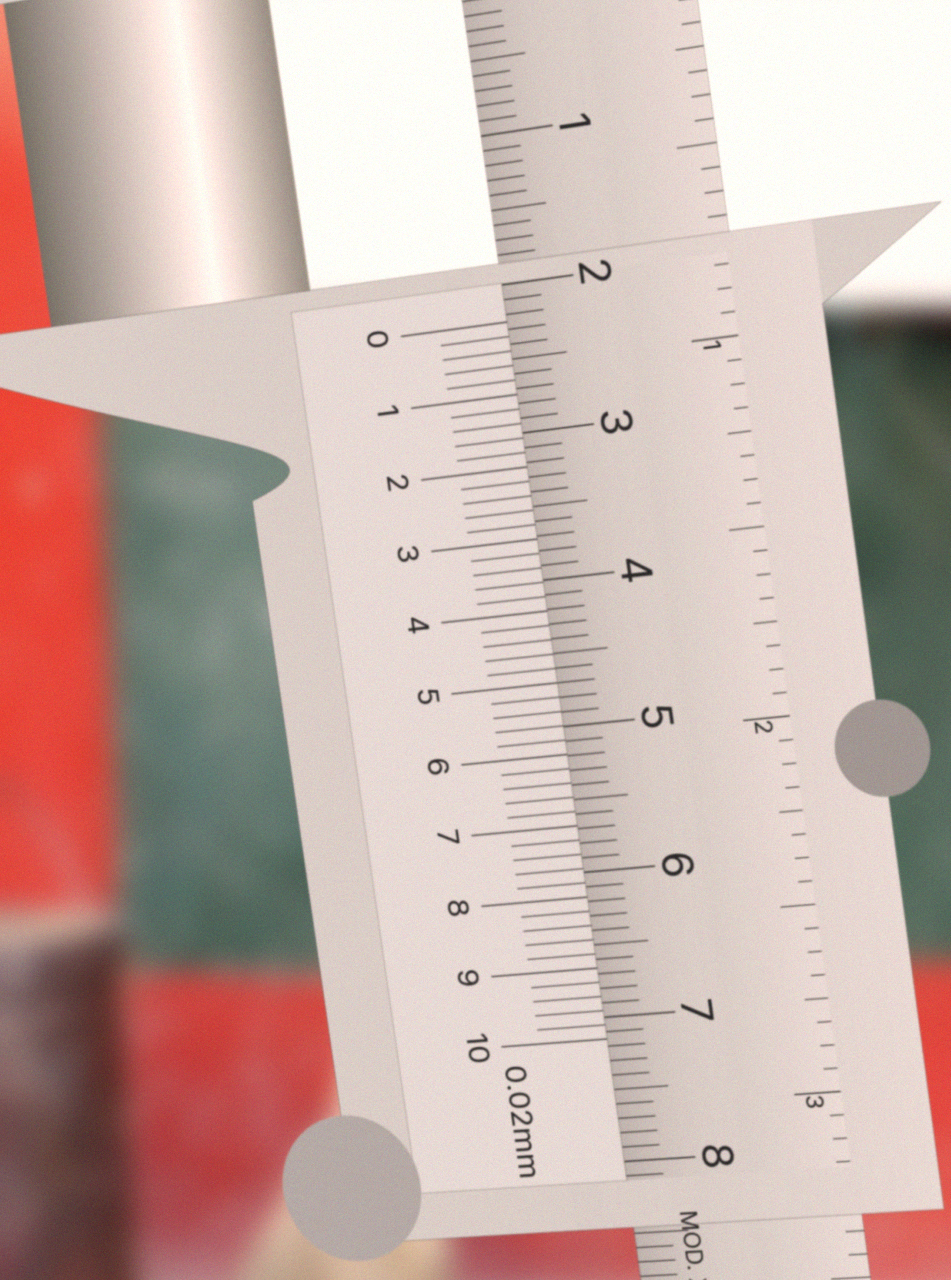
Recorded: 22.5 (mm)
